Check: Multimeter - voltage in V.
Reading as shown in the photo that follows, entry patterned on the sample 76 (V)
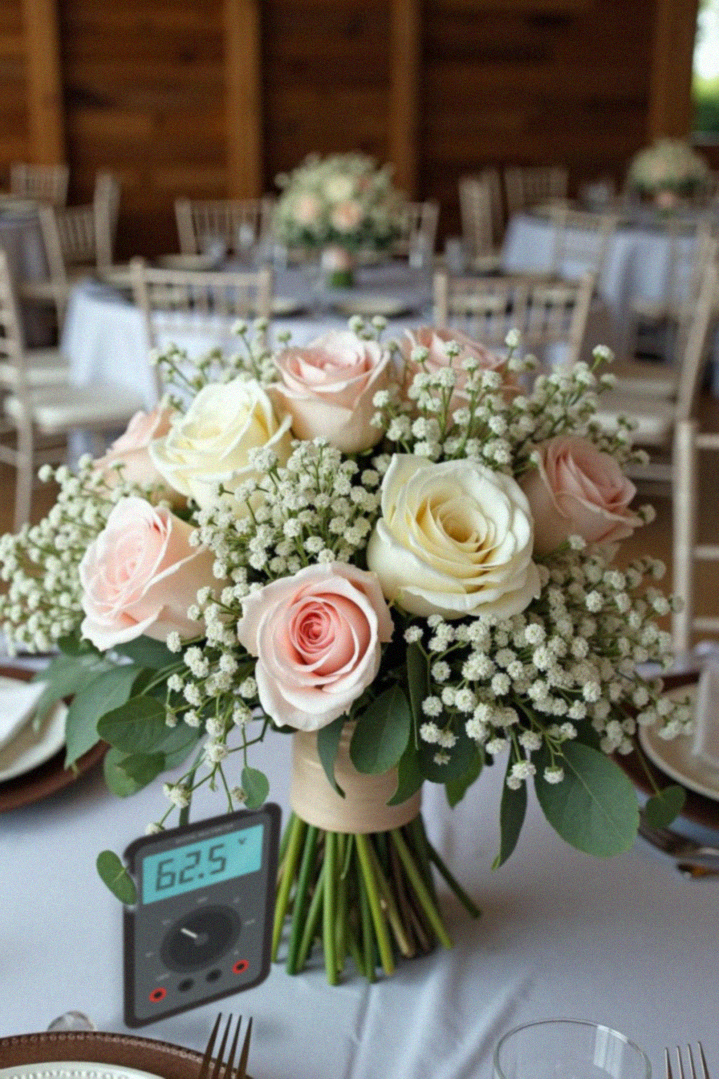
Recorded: 62.5 (V)
